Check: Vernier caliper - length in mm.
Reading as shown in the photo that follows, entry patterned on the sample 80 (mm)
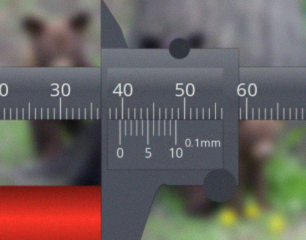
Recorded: 39.6 (mm)
